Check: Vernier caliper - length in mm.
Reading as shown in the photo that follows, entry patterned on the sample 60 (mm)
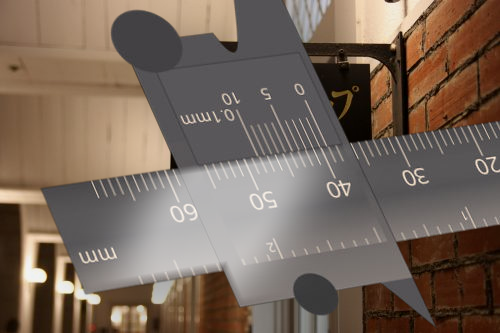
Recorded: 39.2 (mm)
